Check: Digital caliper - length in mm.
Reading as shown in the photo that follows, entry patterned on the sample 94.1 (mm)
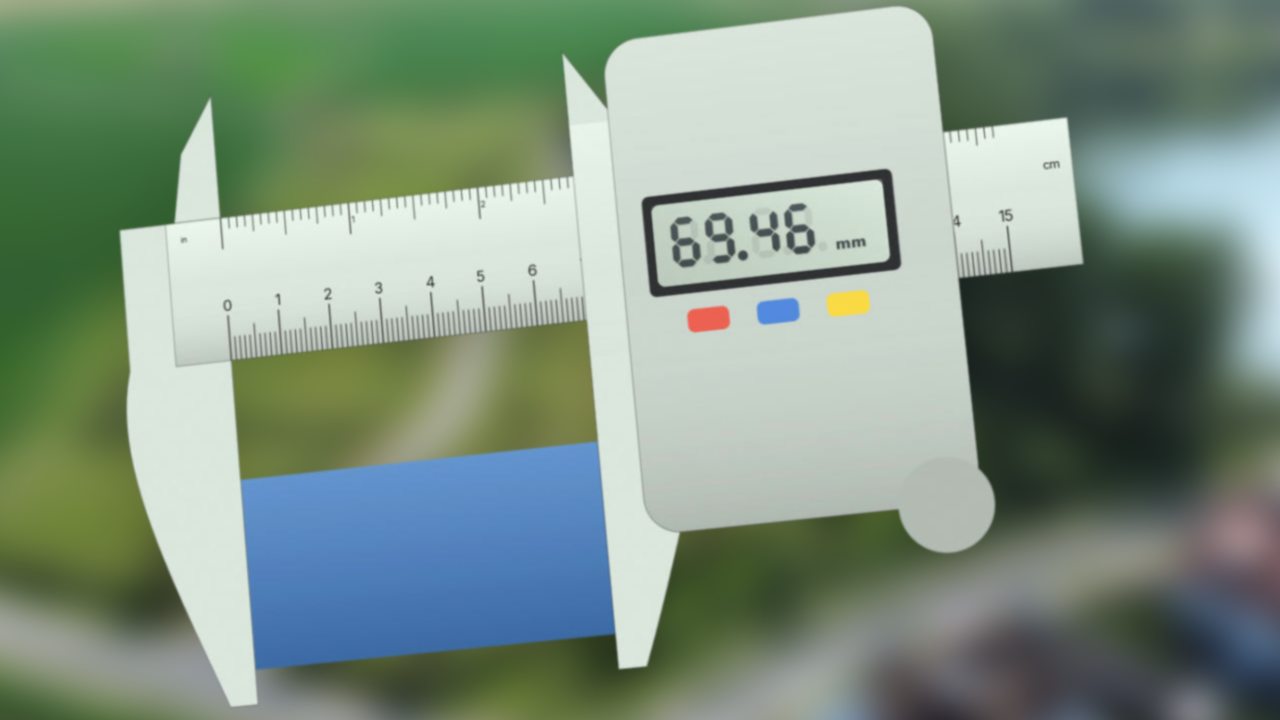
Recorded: 69.46 (mm)
